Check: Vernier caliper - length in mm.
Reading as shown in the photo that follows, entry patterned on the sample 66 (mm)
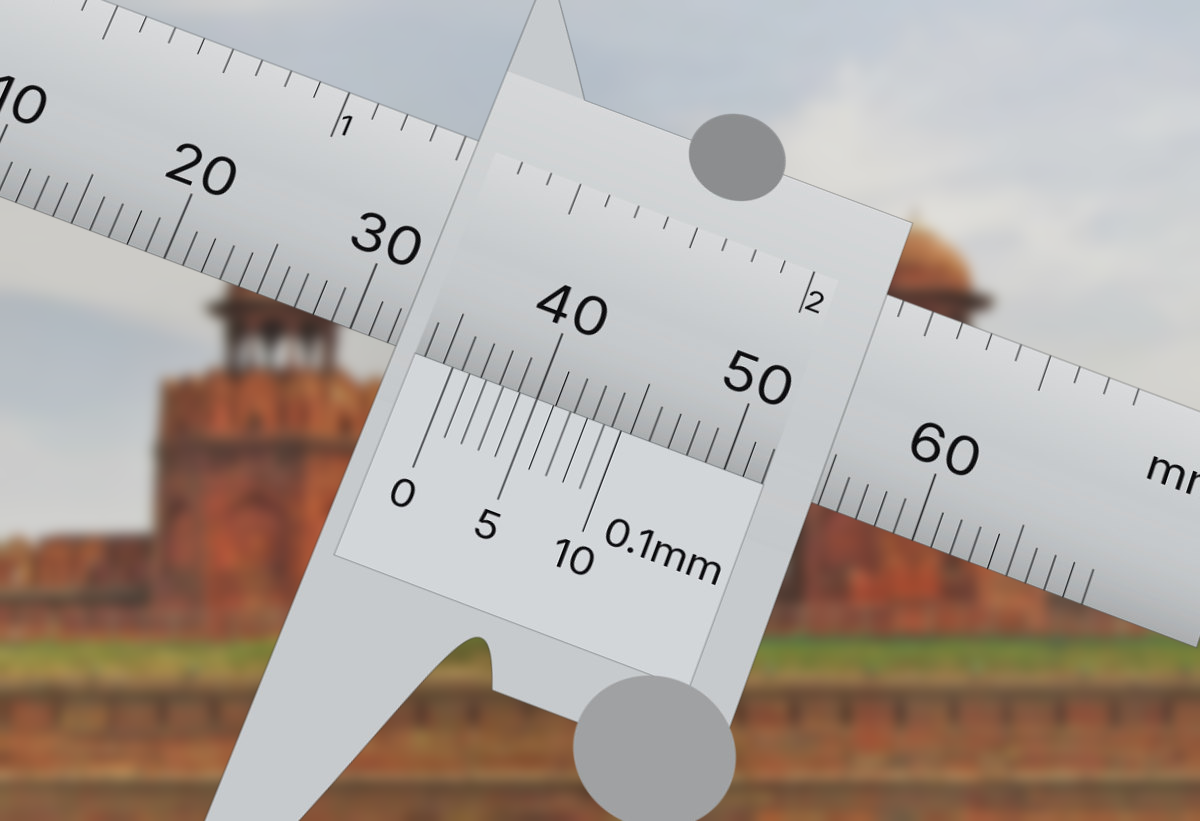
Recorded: 35.5 (mm)
